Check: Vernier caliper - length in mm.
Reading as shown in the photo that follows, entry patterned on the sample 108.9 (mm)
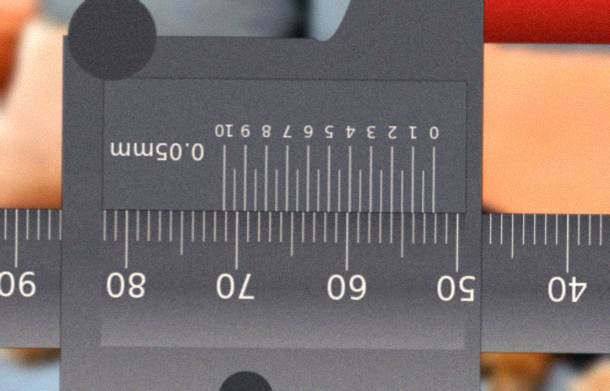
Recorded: 52.2 (mm)
